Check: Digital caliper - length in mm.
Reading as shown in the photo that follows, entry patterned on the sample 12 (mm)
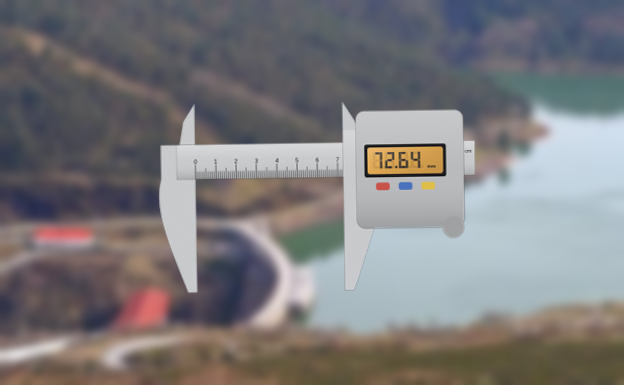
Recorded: 72.64 (mm)
